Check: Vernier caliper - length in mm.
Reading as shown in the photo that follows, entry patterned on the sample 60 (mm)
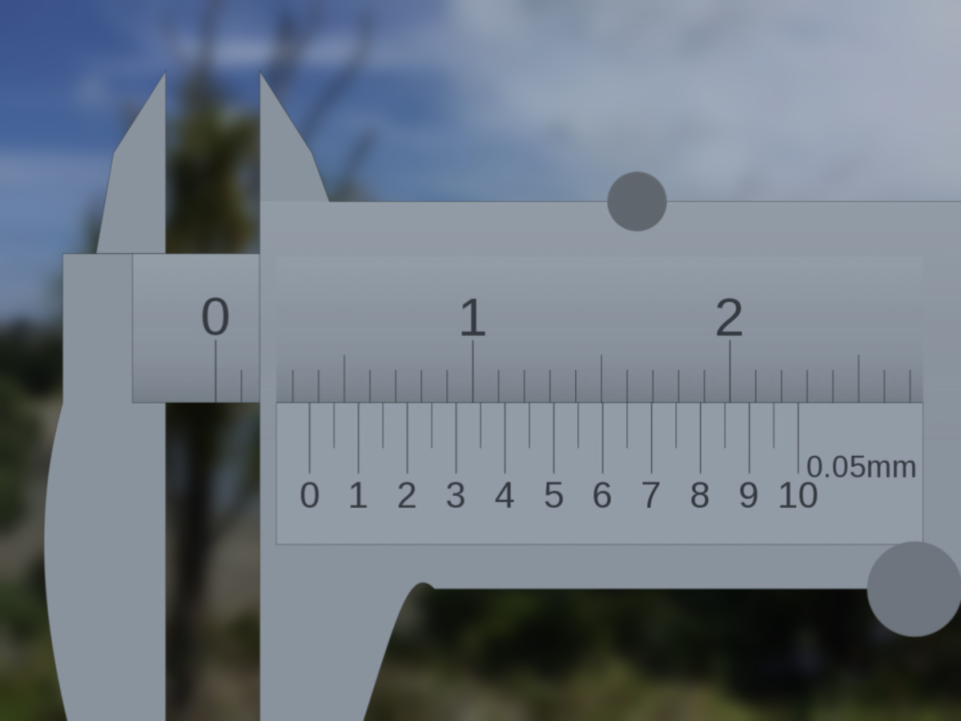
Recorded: 3.65 (mm)
